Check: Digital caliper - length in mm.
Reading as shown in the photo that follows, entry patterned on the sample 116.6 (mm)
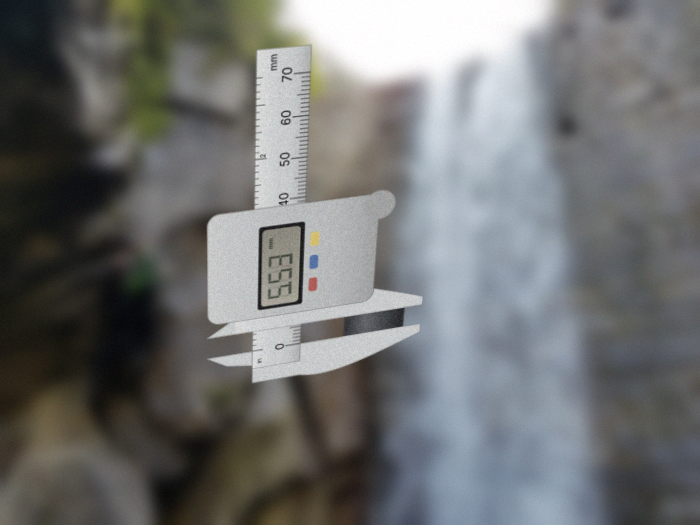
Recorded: 5.53 (mm)
